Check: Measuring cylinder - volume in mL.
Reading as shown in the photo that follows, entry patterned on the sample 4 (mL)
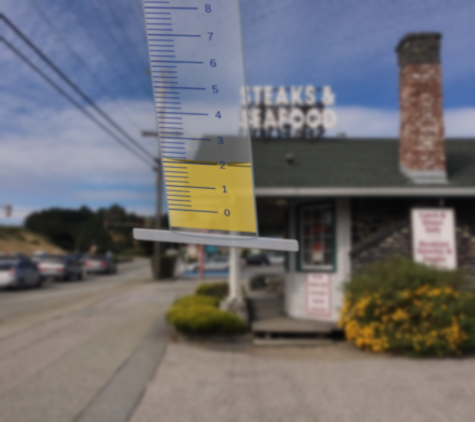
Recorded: 2 (mL)
